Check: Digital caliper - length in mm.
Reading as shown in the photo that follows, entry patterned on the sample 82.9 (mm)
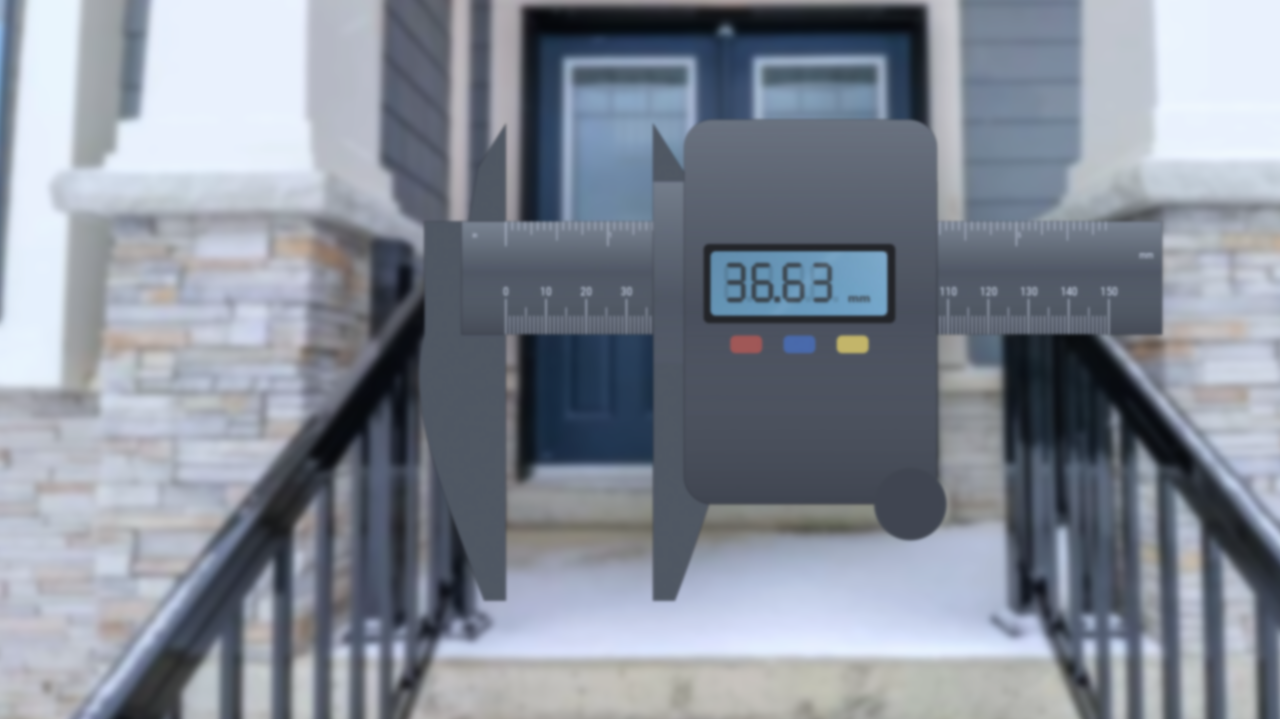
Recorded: 36.63 (mm)
